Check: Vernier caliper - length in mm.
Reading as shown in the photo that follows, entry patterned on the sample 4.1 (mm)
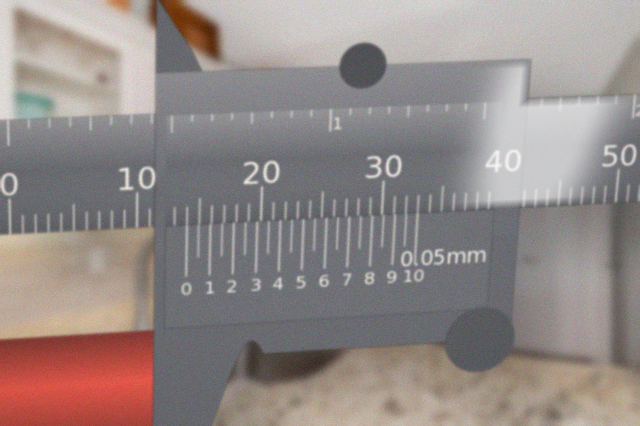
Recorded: 14.0 (mm)
